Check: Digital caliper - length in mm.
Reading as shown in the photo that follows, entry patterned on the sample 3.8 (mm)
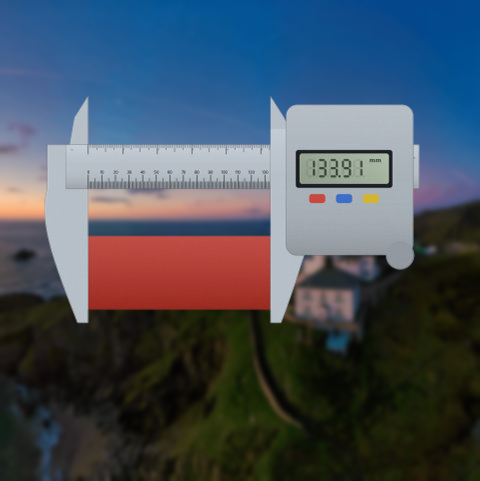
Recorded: 133.91 (mm)
